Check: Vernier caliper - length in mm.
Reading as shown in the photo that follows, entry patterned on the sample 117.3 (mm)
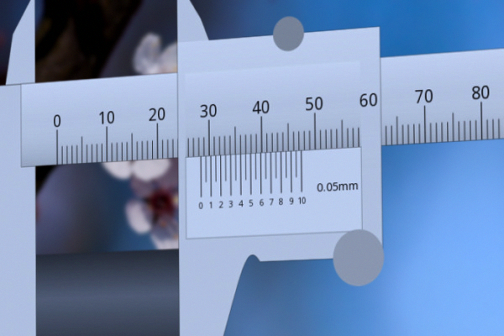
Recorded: 28.4 (mm)
